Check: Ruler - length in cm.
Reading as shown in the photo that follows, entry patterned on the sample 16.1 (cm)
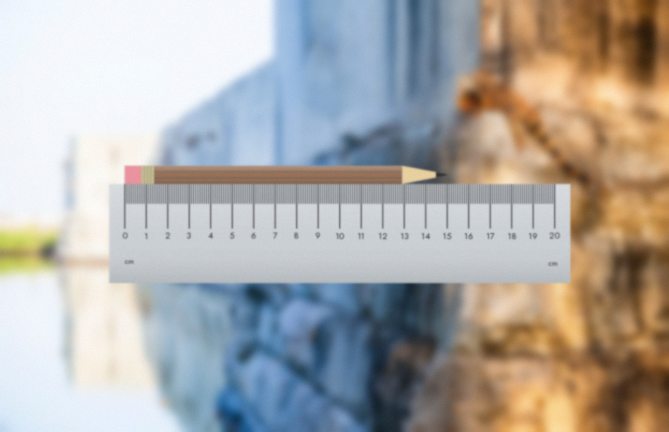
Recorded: 15 (cm)
